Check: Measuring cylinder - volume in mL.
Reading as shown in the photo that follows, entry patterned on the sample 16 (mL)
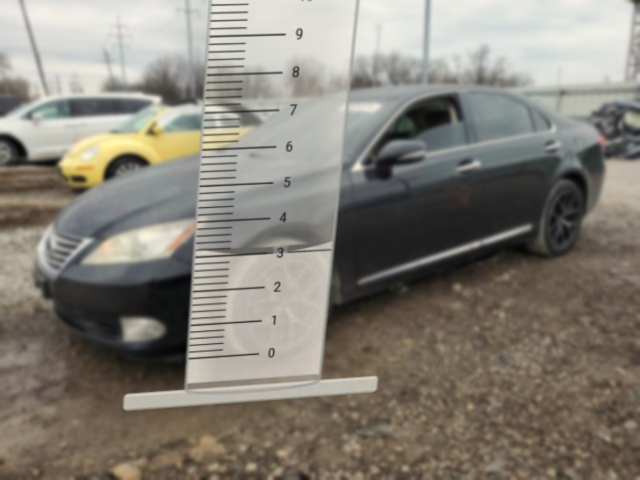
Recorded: 3 (mL)
